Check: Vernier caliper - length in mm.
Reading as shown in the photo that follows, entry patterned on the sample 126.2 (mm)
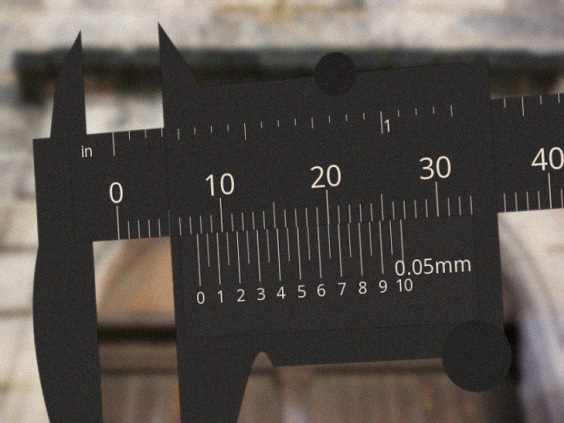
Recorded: 7.6 (mm)
